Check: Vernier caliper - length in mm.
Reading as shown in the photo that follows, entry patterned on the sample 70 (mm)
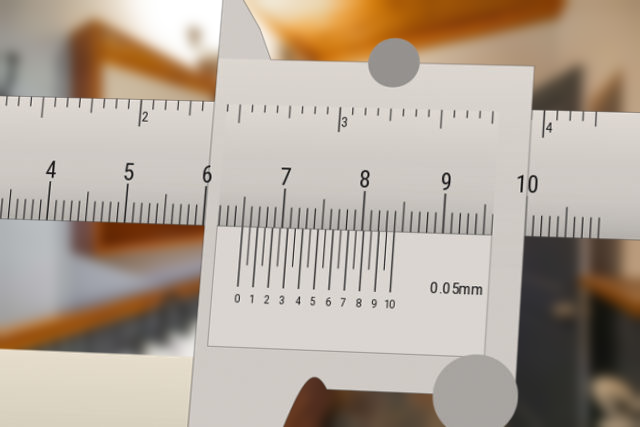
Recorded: 65.0 (mm)
